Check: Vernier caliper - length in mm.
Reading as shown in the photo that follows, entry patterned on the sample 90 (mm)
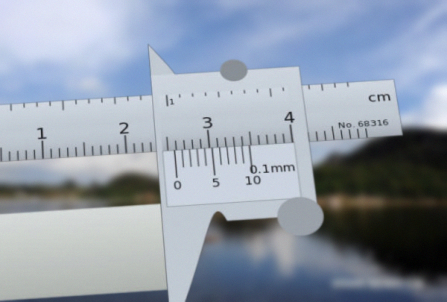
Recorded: 25.8 (mm)
